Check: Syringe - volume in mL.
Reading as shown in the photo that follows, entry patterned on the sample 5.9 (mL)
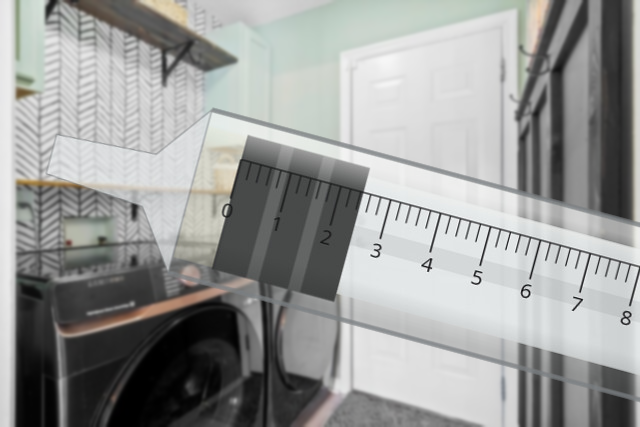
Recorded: 0 (mL)
